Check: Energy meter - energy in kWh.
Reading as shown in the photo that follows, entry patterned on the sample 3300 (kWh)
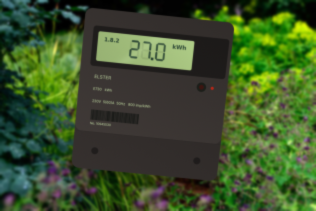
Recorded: 27.0 (kWh)
